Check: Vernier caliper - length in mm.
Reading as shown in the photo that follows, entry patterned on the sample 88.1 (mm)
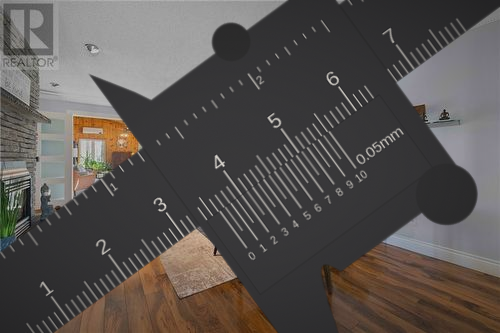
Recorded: 36.2 (mm)
